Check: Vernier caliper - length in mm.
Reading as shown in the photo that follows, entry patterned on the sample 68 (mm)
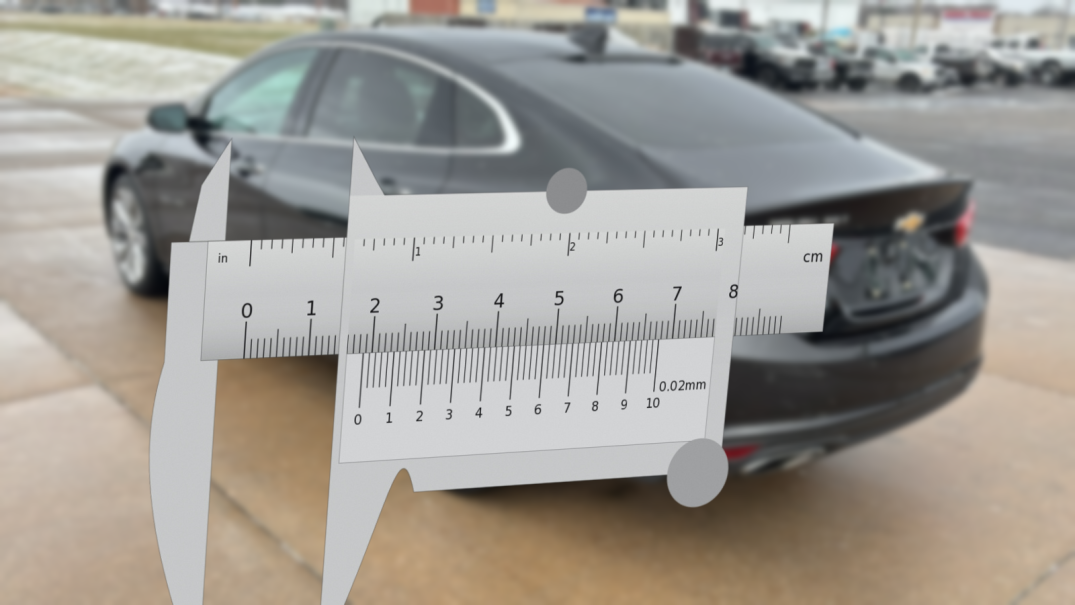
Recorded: 18.6 (mm)
